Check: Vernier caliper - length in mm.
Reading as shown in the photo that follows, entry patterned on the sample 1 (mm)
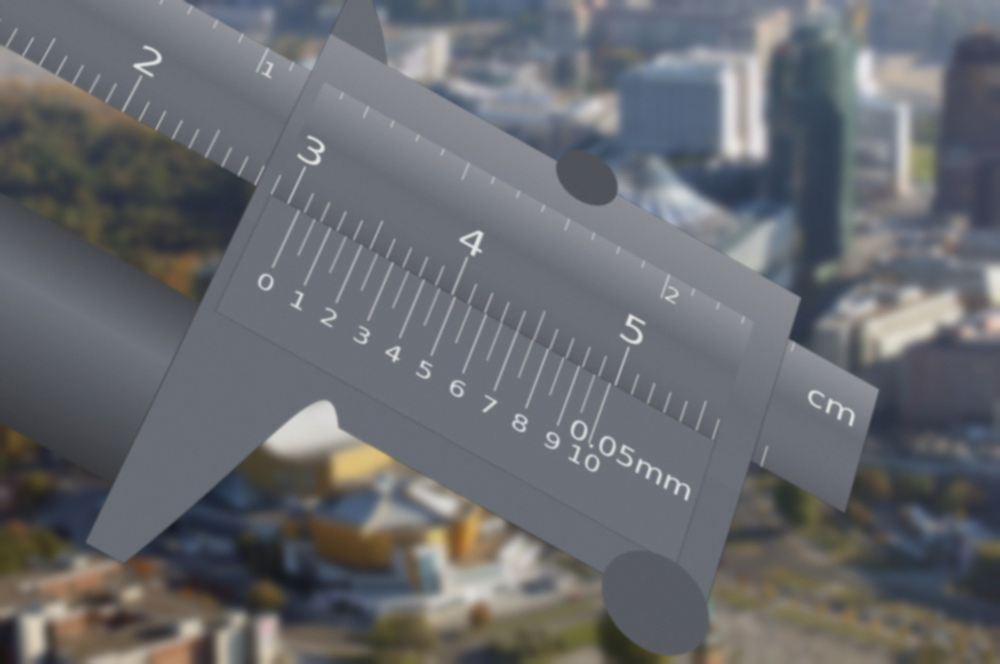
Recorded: 30.7 (mm)
